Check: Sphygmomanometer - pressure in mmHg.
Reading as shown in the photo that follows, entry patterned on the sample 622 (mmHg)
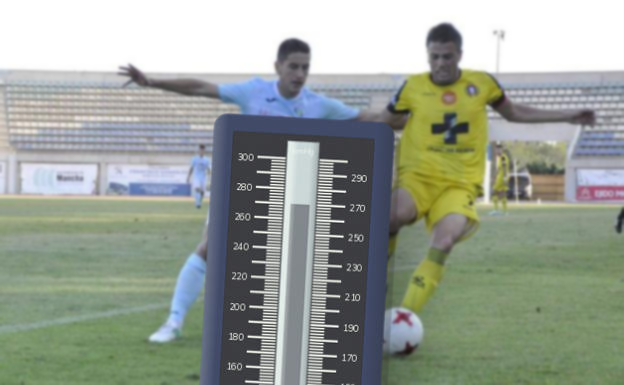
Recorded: 270 (mmHg)
